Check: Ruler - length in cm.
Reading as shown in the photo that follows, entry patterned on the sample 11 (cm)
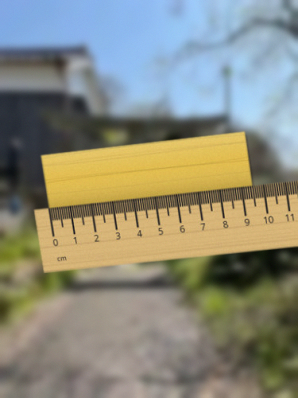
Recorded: 9.5 (cm)
